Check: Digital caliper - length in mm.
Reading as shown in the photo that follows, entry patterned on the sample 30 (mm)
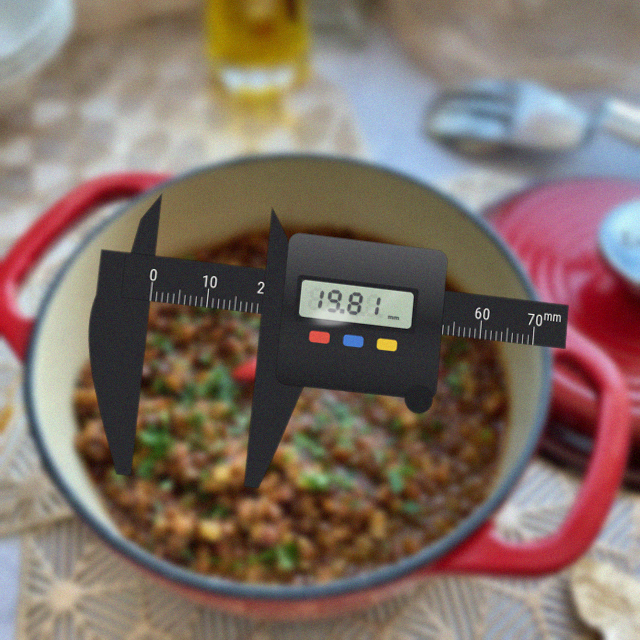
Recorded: 19.81 (mm)
